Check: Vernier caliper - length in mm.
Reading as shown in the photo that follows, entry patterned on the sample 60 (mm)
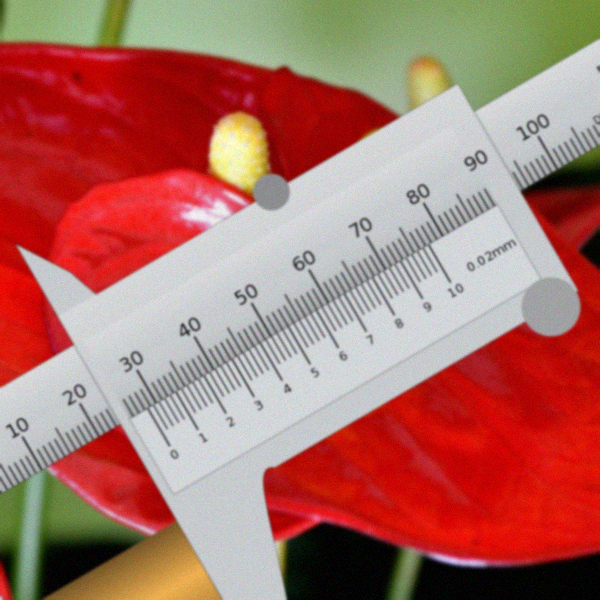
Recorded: 28.5 (mm)
